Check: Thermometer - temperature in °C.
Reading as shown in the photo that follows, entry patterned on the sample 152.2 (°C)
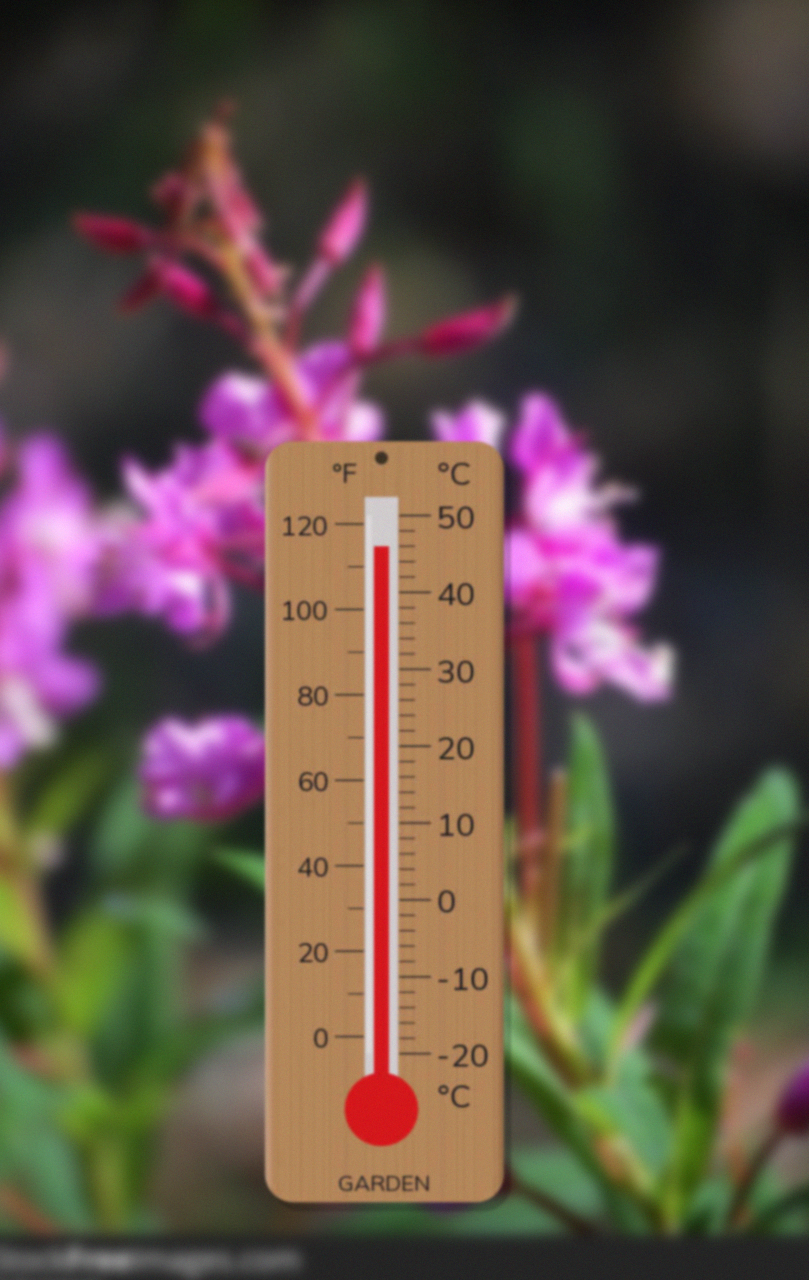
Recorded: 46 (°C)
